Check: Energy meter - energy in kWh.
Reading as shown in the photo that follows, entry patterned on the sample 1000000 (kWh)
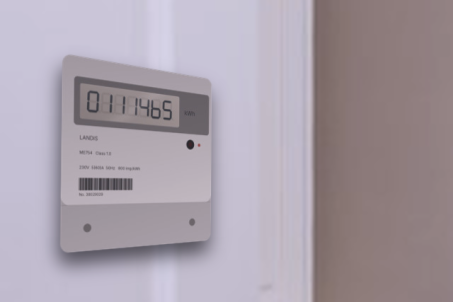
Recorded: 111465 (kWh)
